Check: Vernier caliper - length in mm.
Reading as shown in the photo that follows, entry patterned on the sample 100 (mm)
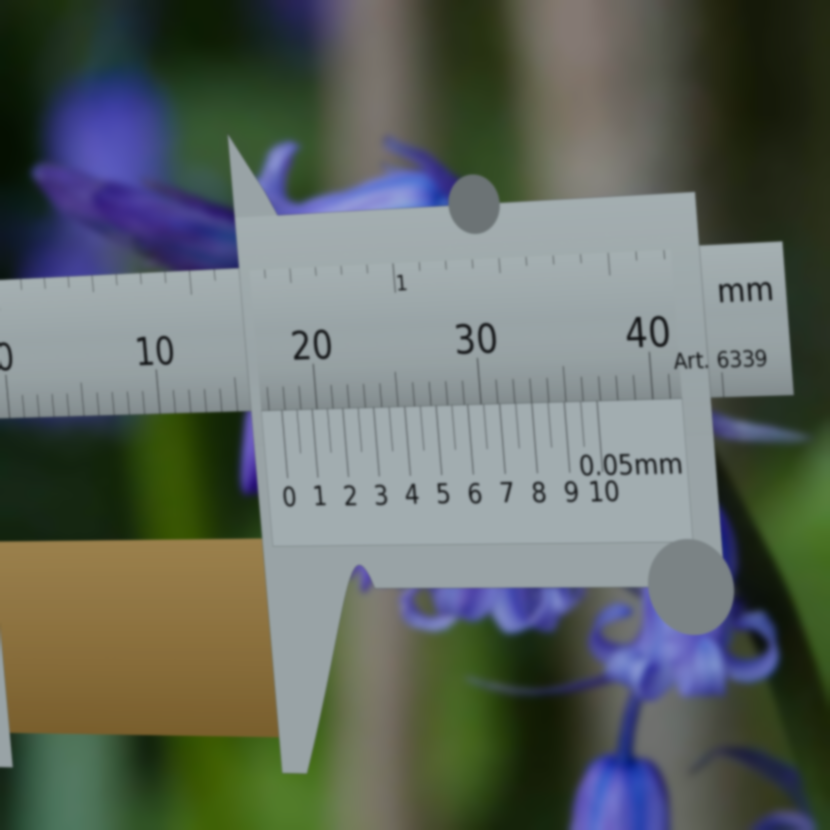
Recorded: 17.8 (mm)
